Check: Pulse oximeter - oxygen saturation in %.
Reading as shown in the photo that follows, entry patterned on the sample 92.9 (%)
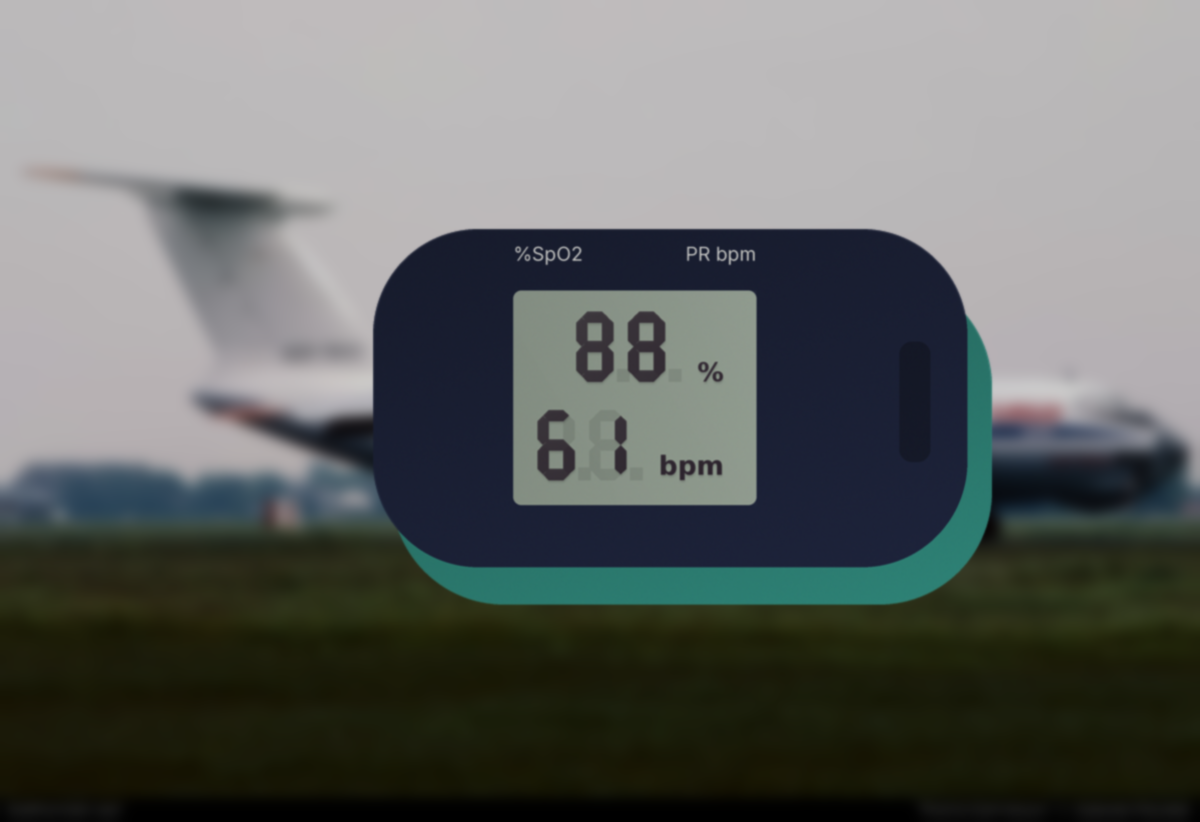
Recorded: 88 (%)
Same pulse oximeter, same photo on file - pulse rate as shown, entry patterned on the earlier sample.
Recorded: 61 (bpm)
